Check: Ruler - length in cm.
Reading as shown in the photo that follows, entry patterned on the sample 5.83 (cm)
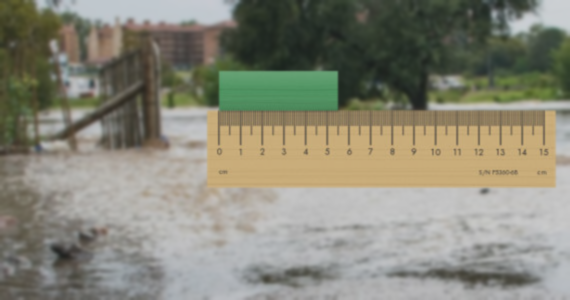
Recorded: 5.5 (cm)
